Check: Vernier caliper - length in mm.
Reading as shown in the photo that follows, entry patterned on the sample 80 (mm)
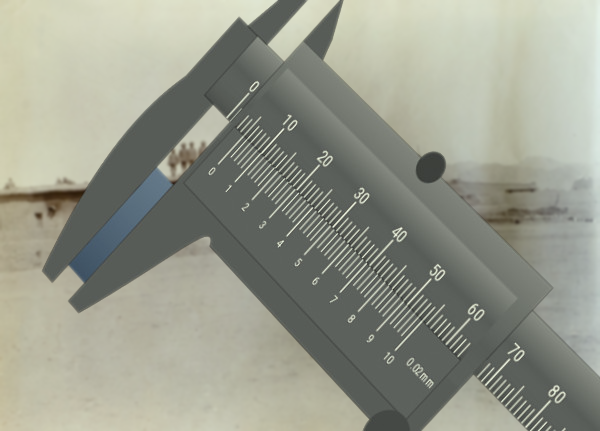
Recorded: 5.0 (mm)
